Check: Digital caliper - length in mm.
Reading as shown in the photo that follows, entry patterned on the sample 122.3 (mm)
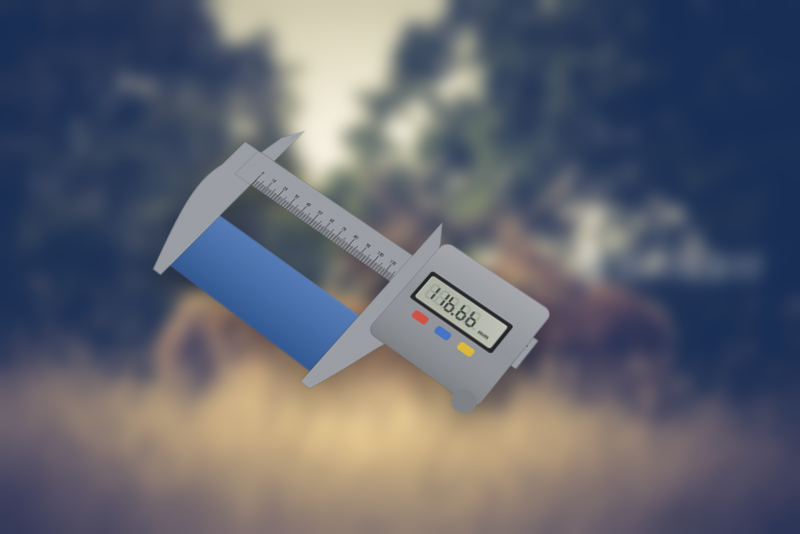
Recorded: 116.66 (mm)
